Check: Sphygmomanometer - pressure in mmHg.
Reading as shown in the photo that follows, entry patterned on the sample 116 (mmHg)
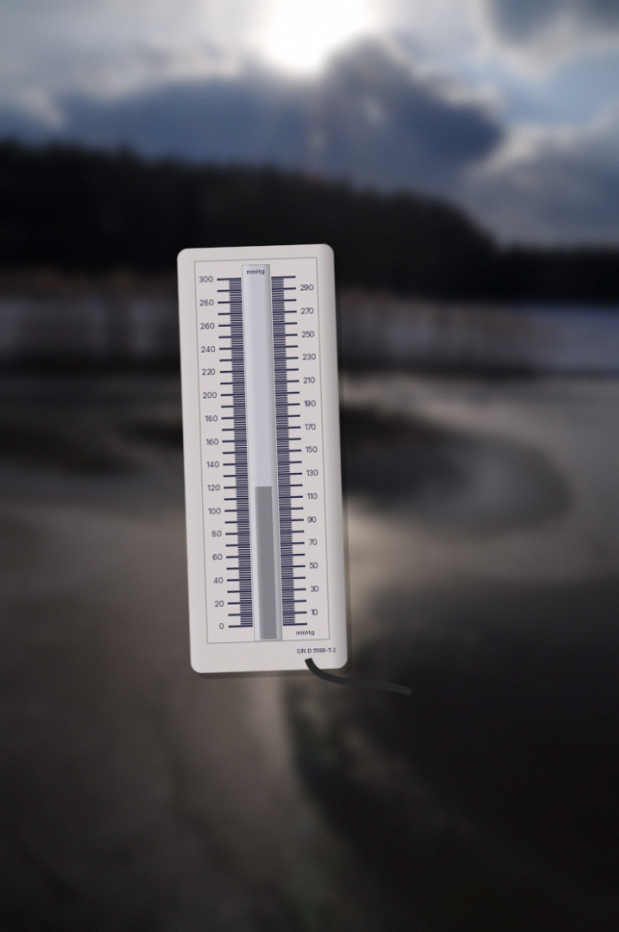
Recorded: 120 (mmHg)
